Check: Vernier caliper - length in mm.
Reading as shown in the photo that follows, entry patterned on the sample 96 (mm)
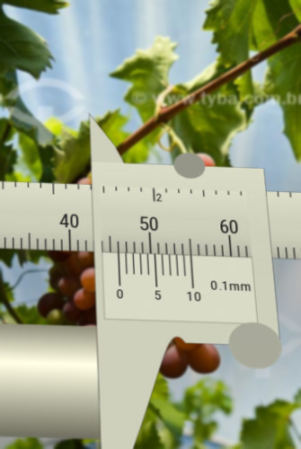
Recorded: 46.0 (mm)
